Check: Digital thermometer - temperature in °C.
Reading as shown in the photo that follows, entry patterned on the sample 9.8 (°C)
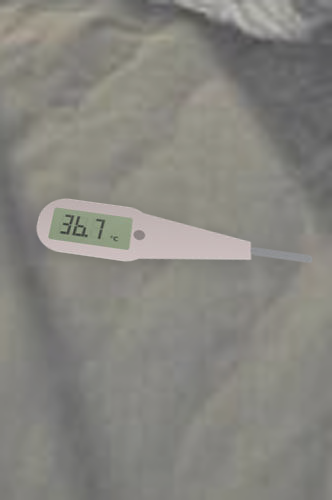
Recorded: 36.7 (°C)
